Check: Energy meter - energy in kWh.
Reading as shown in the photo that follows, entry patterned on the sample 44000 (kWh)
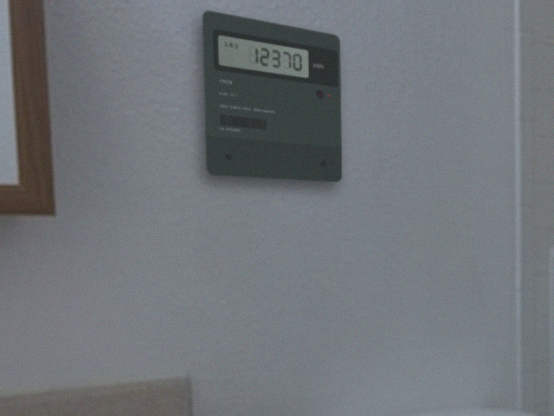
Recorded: 12370 (kWh)
